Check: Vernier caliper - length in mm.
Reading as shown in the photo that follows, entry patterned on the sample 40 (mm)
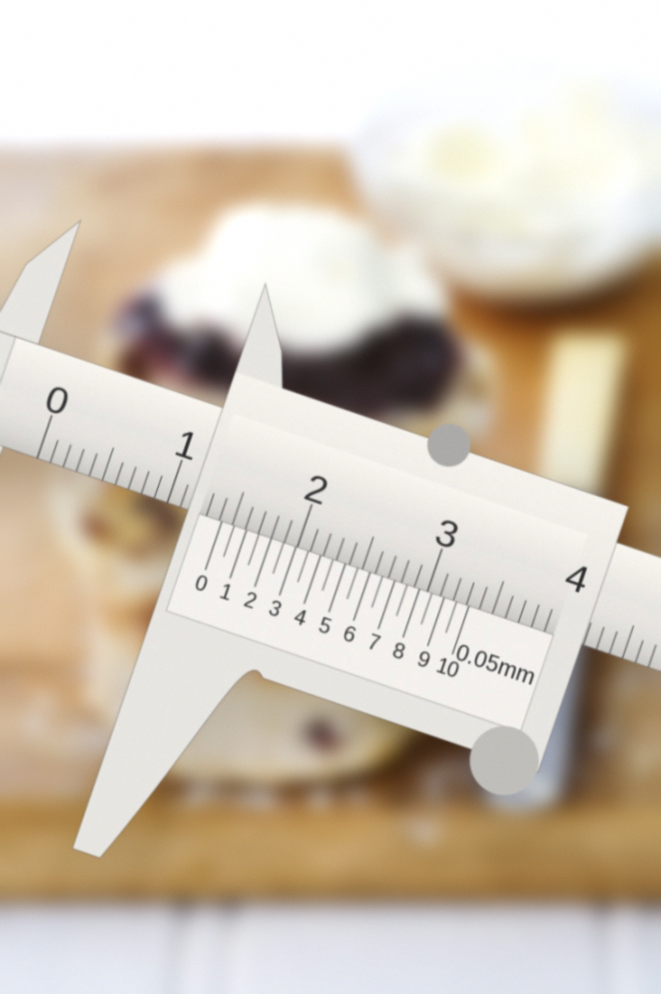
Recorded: 14.2 (mm)
